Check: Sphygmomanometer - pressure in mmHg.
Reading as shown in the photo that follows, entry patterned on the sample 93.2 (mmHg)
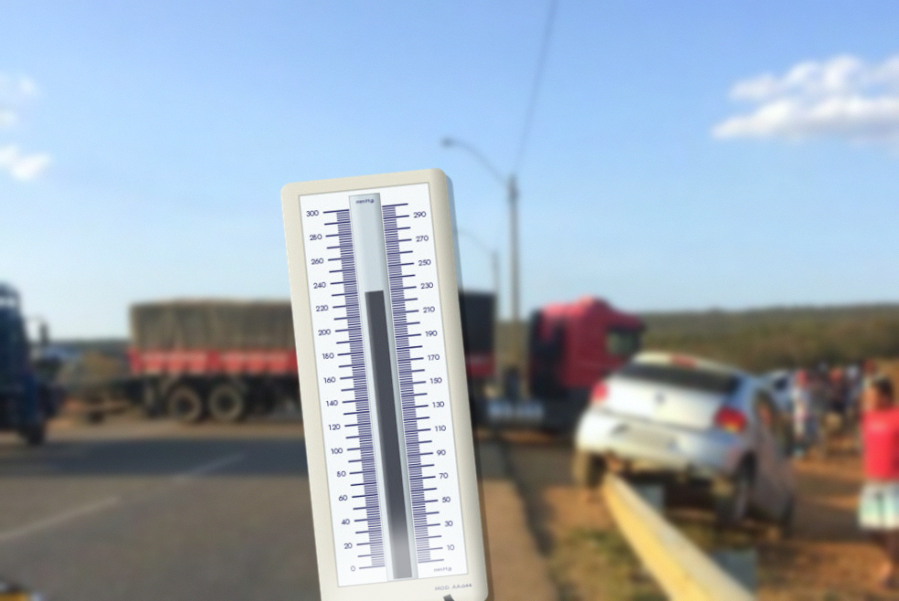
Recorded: 230 (mmHg)
